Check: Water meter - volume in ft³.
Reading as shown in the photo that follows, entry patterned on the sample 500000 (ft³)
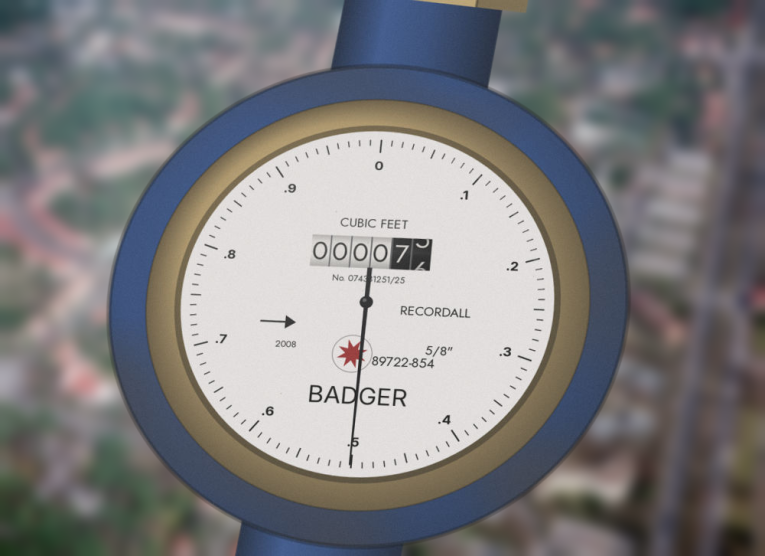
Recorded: 75.50 (ft³)
